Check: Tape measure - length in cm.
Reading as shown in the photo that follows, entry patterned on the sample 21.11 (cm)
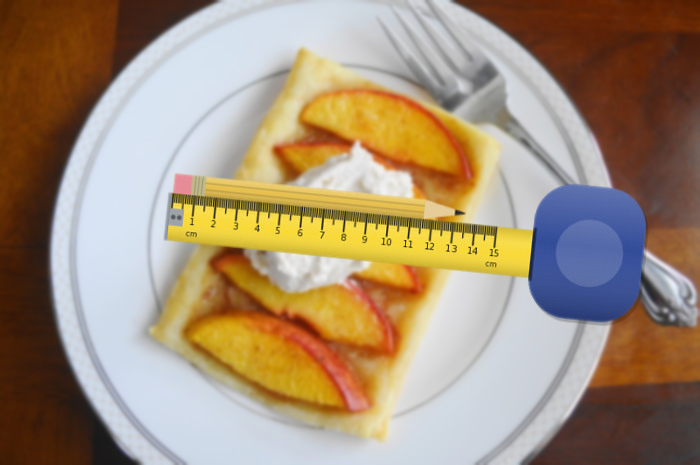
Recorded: 13.5 (cm)
